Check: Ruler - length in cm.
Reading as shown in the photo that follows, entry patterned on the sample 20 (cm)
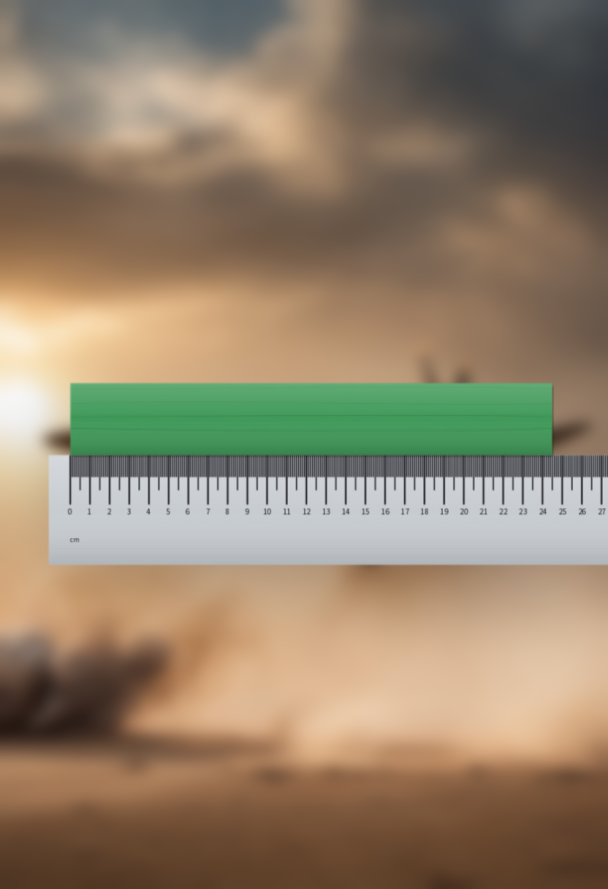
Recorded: 24.5 (cm)
